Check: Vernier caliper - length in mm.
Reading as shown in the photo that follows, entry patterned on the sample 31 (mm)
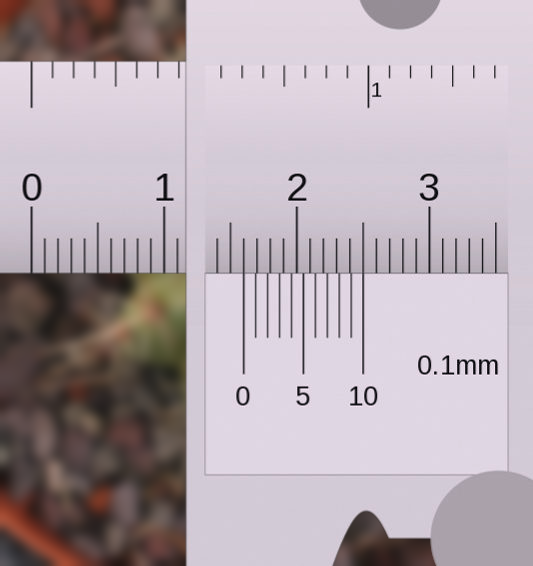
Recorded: 16.0 (mm)
